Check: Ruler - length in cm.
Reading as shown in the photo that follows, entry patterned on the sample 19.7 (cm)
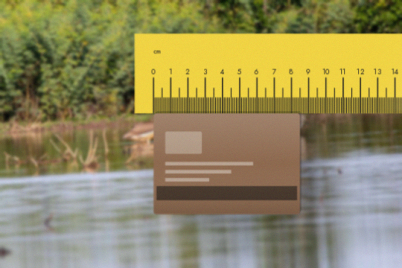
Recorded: 8.5 (cm)
